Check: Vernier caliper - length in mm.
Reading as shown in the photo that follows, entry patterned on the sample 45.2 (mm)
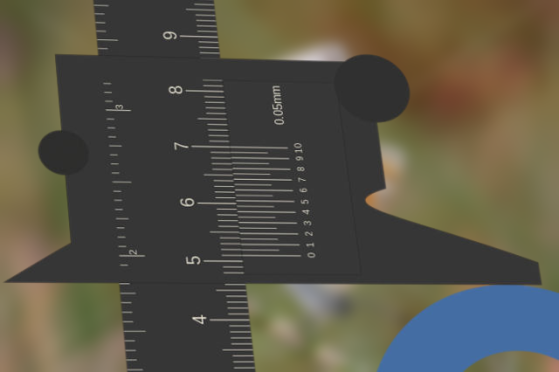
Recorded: 51.0 (mm)
